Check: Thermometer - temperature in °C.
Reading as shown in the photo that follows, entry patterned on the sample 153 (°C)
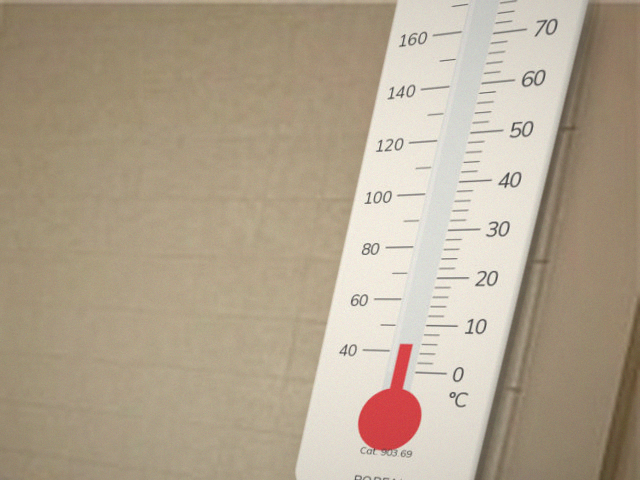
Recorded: 6 (°C)
